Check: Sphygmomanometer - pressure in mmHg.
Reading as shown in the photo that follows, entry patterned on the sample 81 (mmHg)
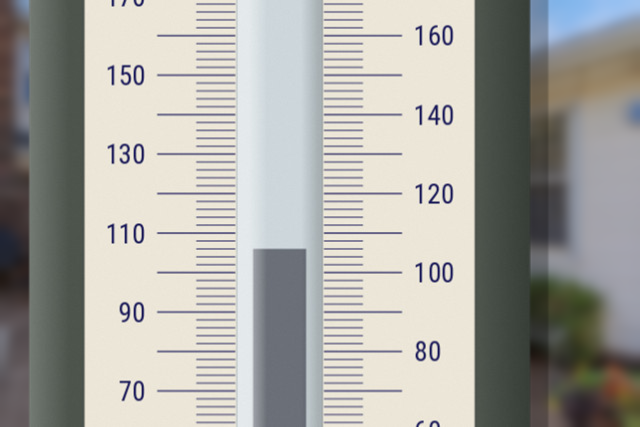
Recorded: 106 (mmHg)
